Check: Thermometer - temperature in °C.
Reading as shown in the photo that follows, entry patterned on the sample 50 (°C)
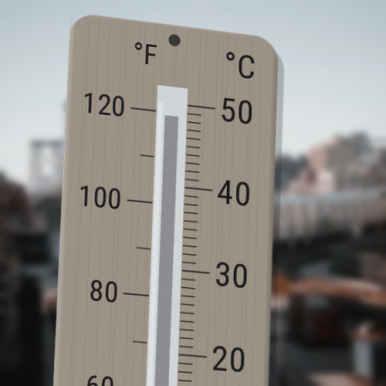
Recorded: 48.5 (°C)
